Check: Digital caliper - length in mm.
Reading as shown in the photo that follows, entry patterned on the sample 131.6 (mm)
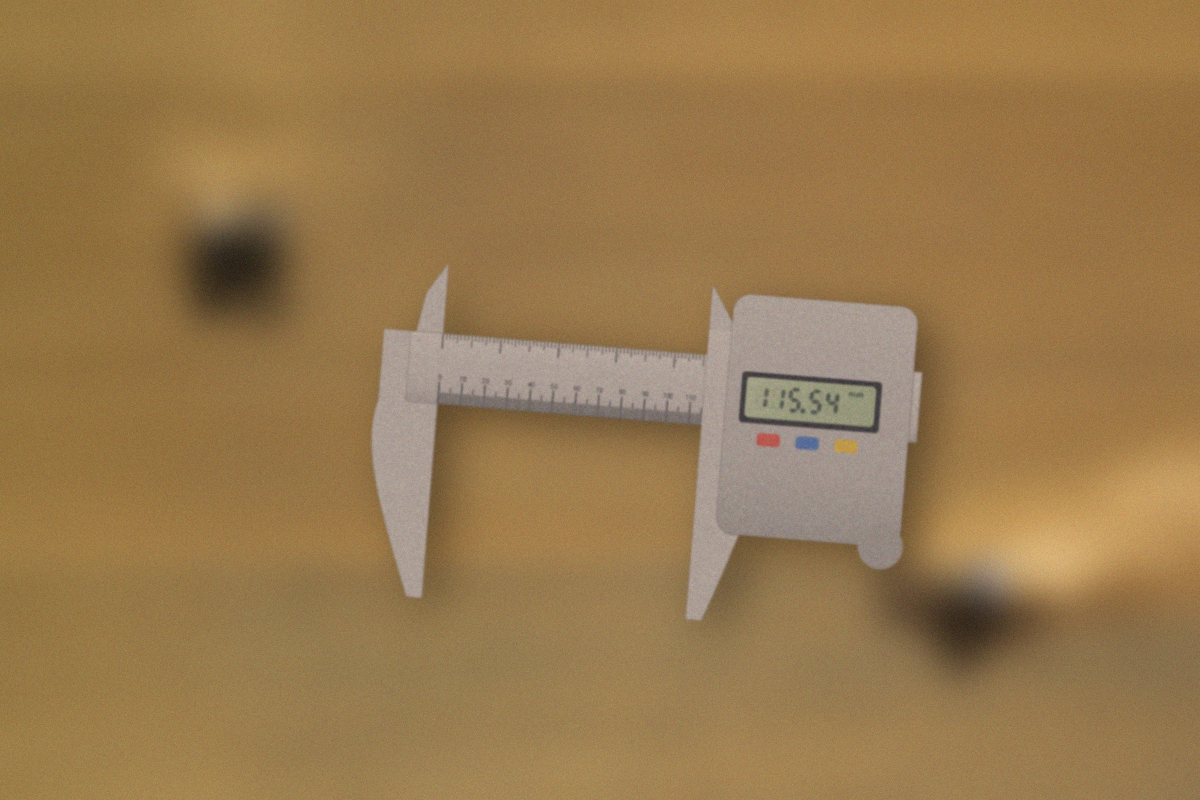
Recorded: 115.54 (mm)
